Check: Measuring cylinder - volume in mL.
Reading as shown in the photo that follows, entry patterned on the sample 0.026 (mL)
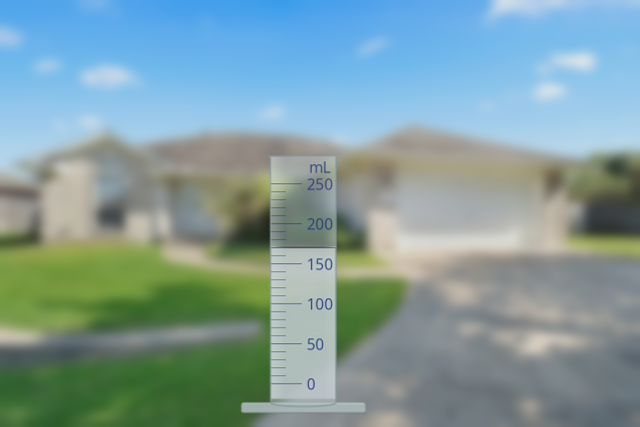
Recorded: 170 (mL)
